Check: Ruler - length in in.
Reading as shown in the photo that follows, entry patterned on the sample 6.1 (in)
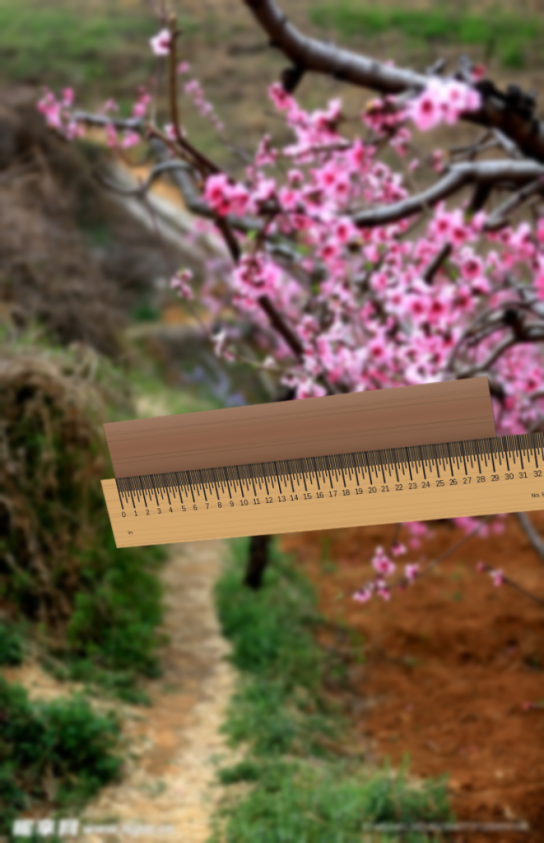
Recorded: 29.5 (in)
